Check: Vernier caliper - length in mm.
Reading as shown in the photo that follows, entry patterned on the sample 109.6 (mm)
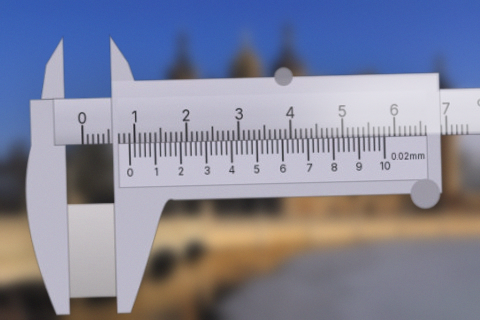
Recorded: 9.0 (mm)
